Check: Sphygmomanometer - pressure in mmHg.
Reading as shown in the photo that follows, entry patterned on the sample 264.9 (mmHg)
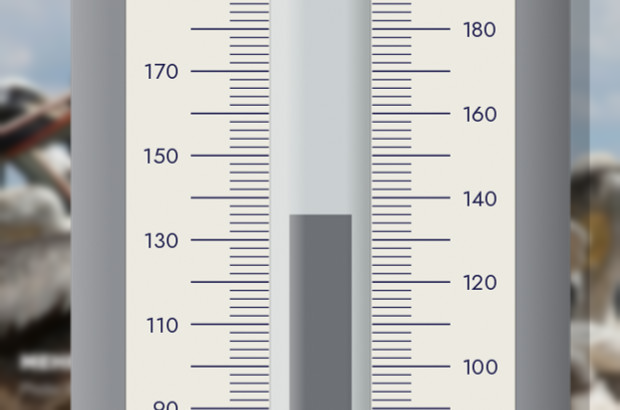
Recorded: 136 (mmHg)
